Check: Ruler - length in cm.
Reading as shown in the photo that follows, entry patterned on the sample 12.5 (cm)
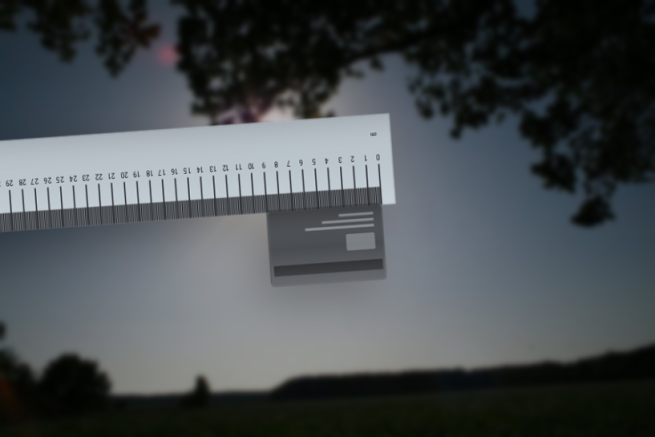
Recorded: 9 (cm)
